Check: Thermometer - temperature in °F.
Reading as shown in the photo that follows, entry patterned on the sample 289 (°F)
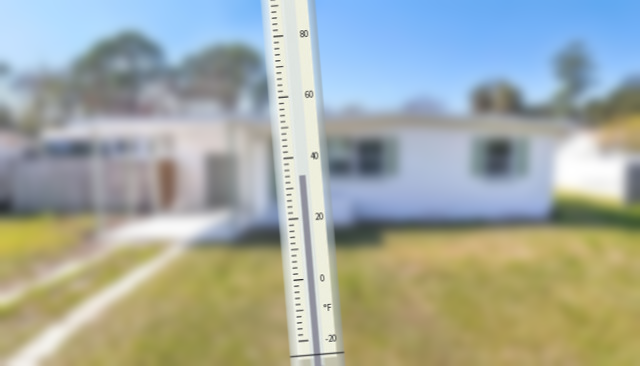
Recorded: 34 (°F)
